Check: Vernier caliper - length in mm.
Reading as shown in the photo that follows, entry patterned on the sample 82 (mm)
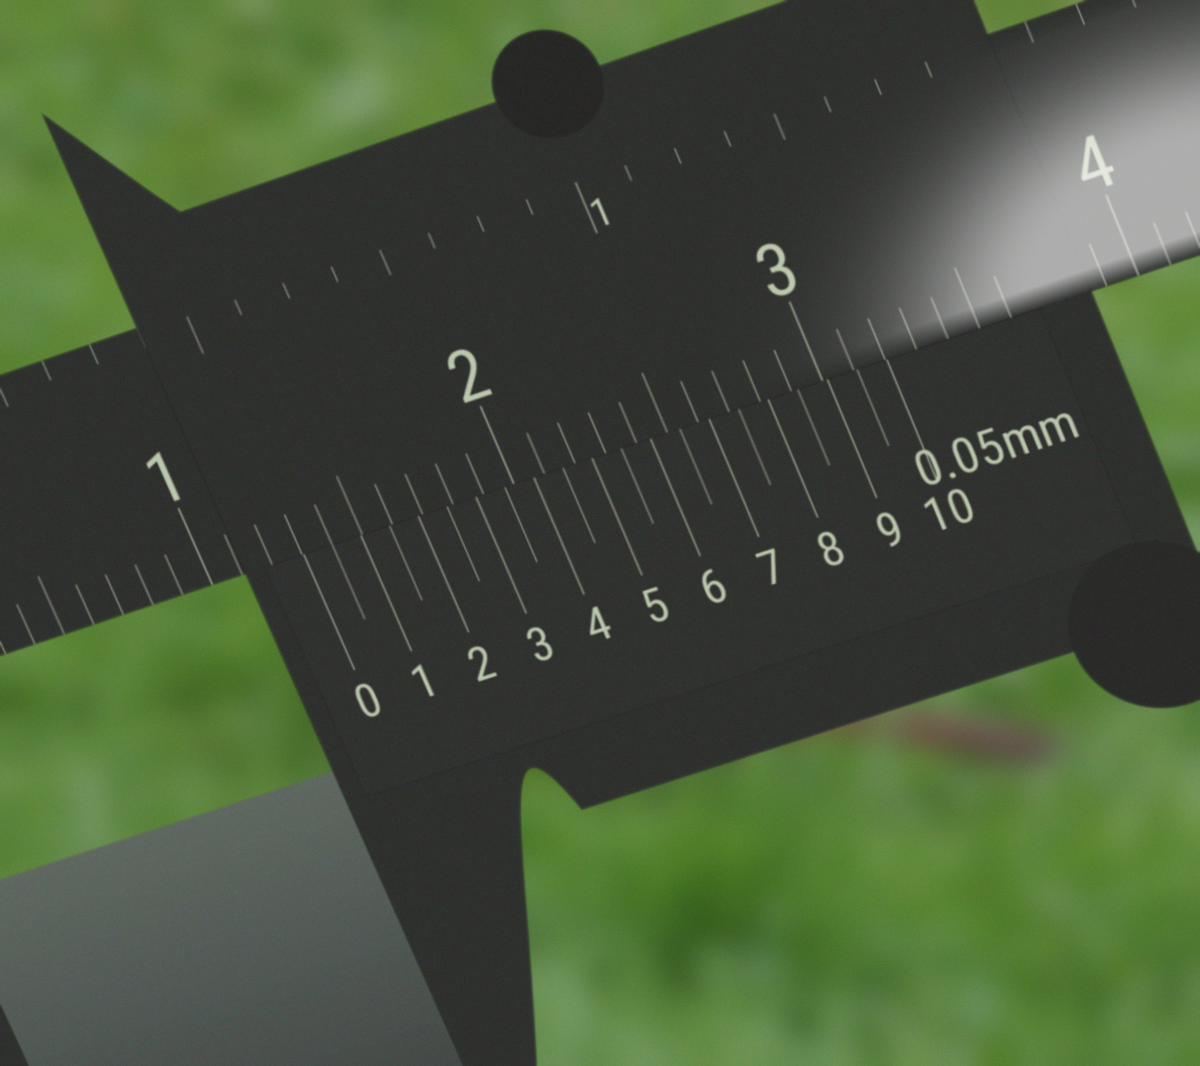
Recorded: 13.05 (mm)
